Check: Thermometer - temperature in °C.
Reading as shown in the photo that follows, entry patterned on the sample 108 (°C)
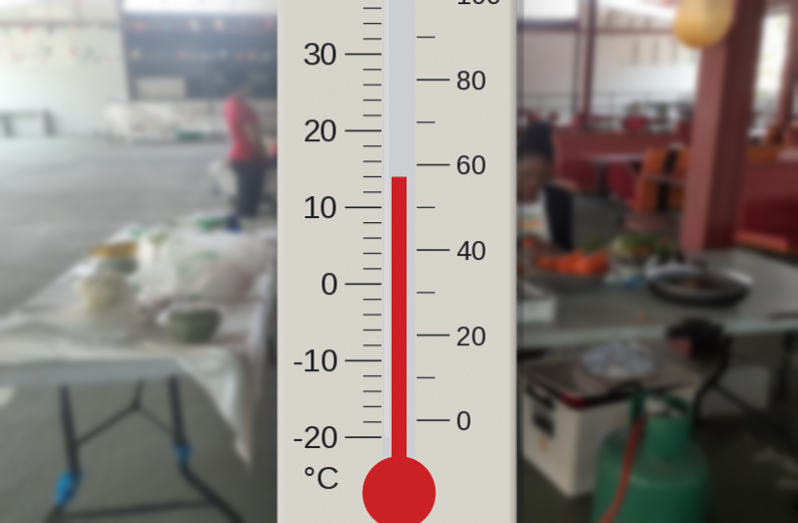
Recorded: 14 (°C)
